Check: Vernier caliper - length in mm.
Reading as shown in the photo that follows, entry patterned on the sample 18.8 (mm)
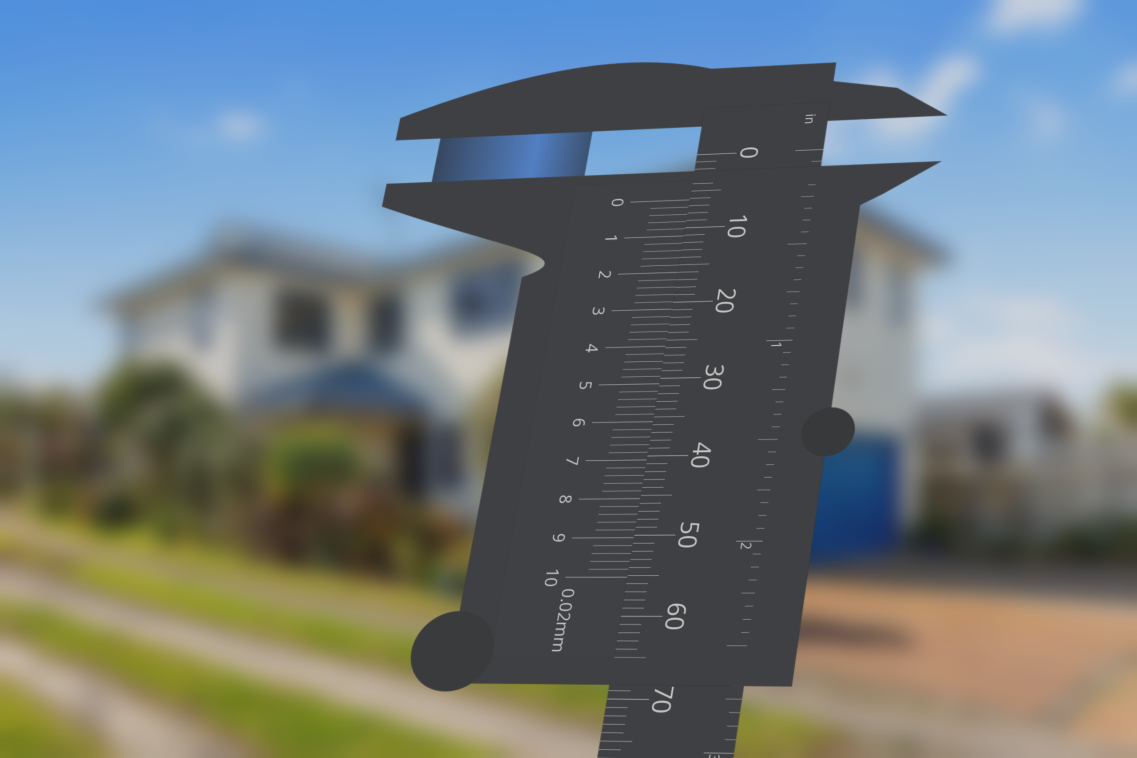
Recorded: 6.2 (mm)
